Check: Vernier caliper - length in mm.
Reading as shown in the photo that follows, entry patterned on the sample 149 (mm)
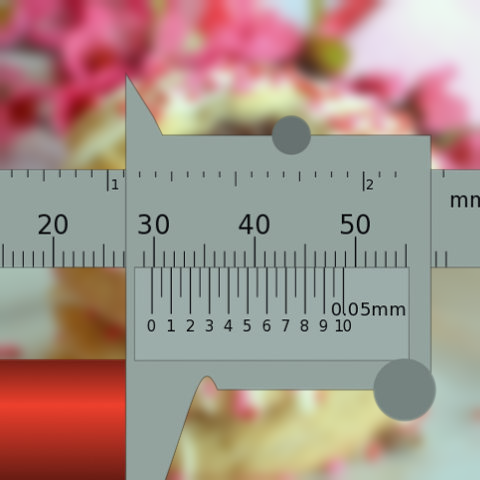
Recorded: 29.8 (mm)
